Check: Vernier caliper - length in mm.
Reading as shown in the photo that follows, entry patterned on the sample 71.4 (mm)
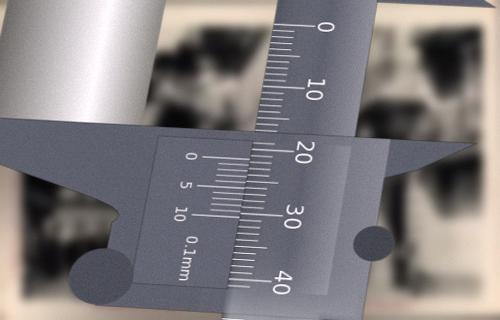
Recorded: 21.6 (mm)
